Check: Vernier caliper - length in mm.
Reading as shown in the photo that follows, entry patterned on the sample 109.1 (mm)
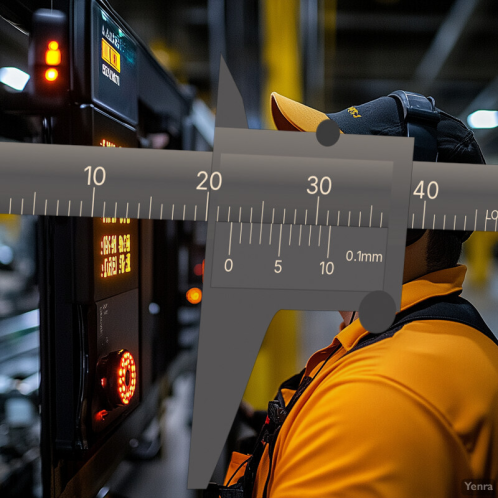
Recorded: 22.3 (mm)
